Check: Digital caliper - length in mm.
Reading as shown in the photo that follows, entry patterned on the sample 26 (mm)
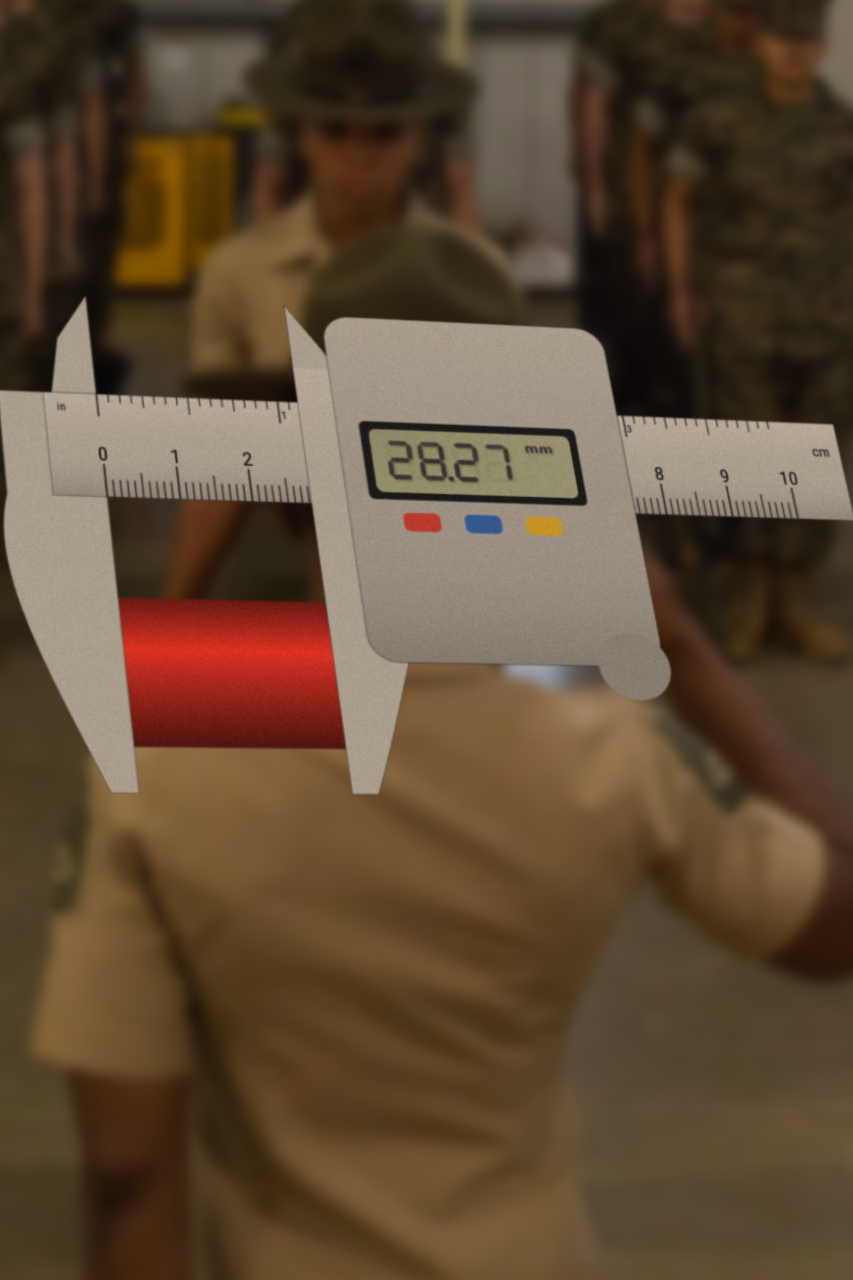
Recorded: 28.27 (mm)
